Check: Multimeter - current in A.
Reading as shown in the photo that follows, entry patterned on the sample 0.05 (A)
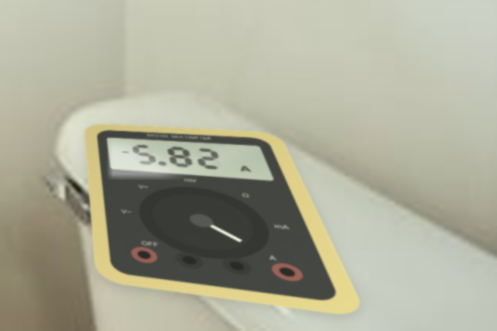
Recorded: -5.82 (A)
